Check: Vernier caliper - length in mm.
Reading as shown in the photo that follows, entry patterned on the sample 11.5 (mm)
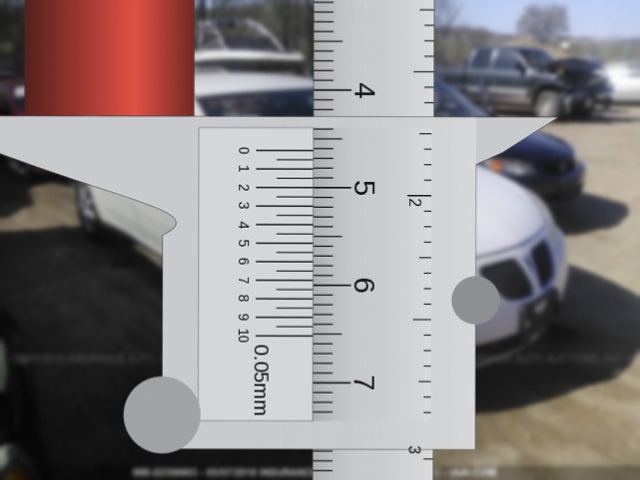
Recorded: 46.2 (mm)
